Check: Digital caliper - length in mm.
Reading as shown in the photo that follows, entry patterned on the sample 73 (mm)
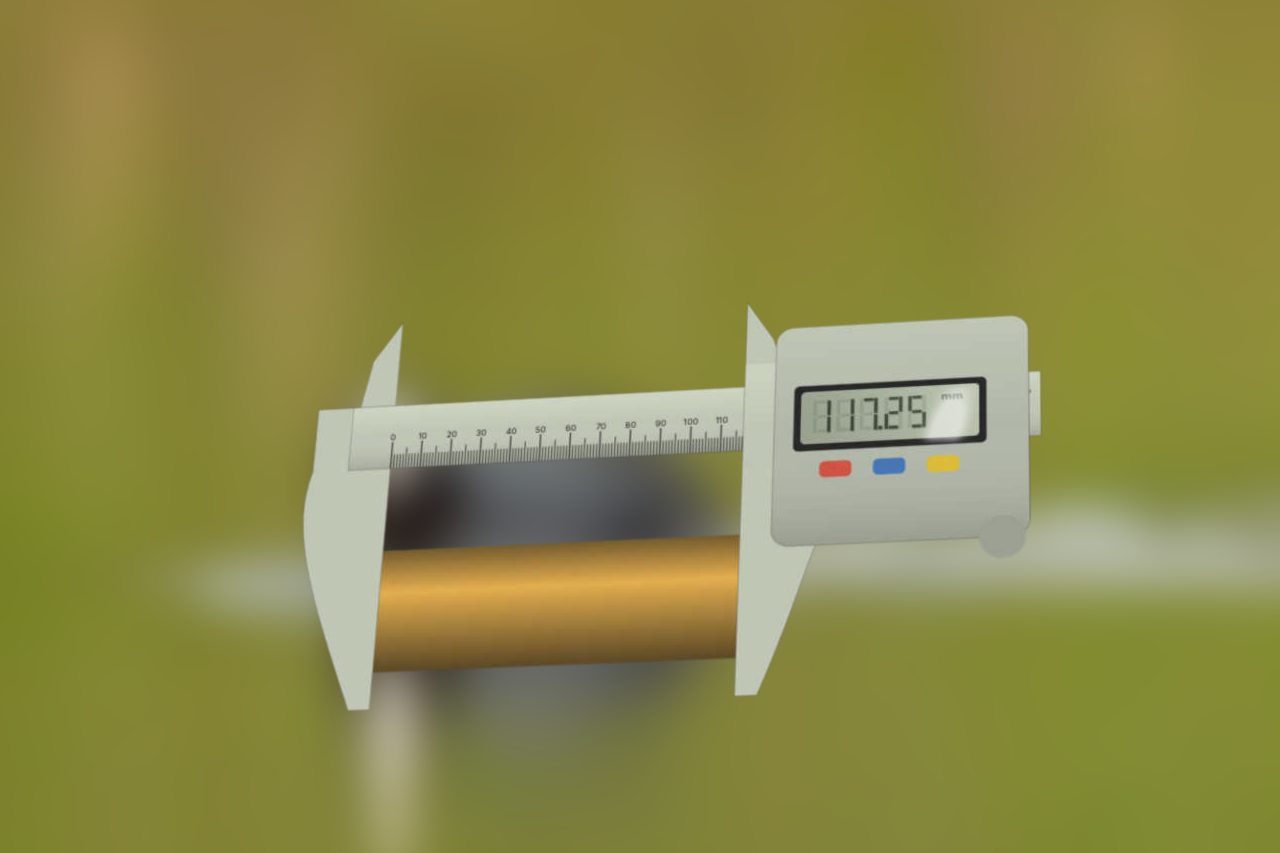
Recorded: 117.25 (mm)
